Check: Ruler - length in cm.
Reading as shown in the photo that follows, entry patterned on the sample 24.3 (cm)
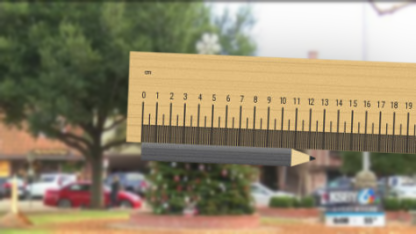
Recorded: 12.5 (cm)
